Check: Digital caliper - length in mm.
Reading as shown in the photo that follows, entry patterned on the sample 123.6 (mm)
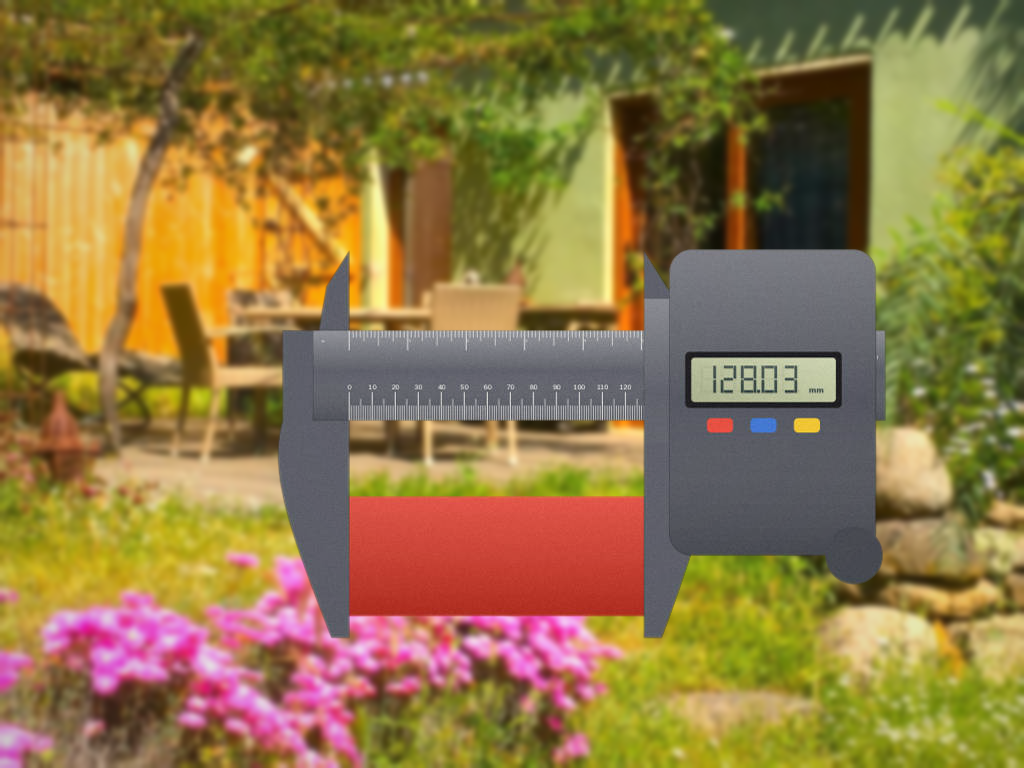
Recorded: 128.03 (mm)
